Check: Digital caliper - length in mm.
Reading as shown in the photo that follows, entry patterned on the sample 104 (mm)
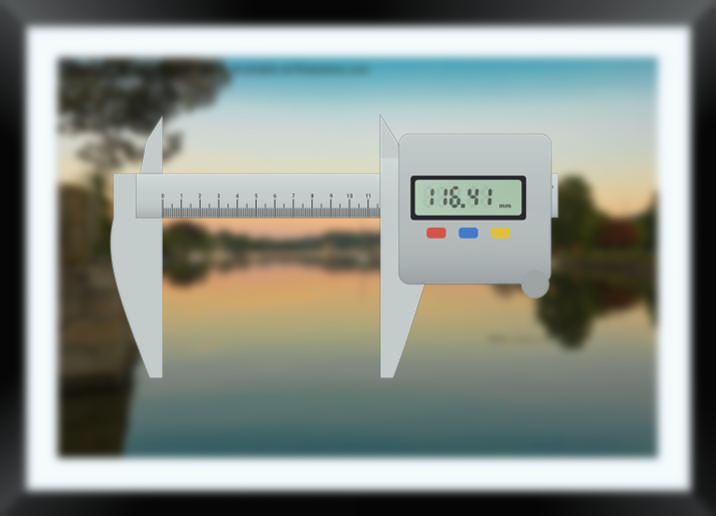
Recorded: 116.41 (mm)
